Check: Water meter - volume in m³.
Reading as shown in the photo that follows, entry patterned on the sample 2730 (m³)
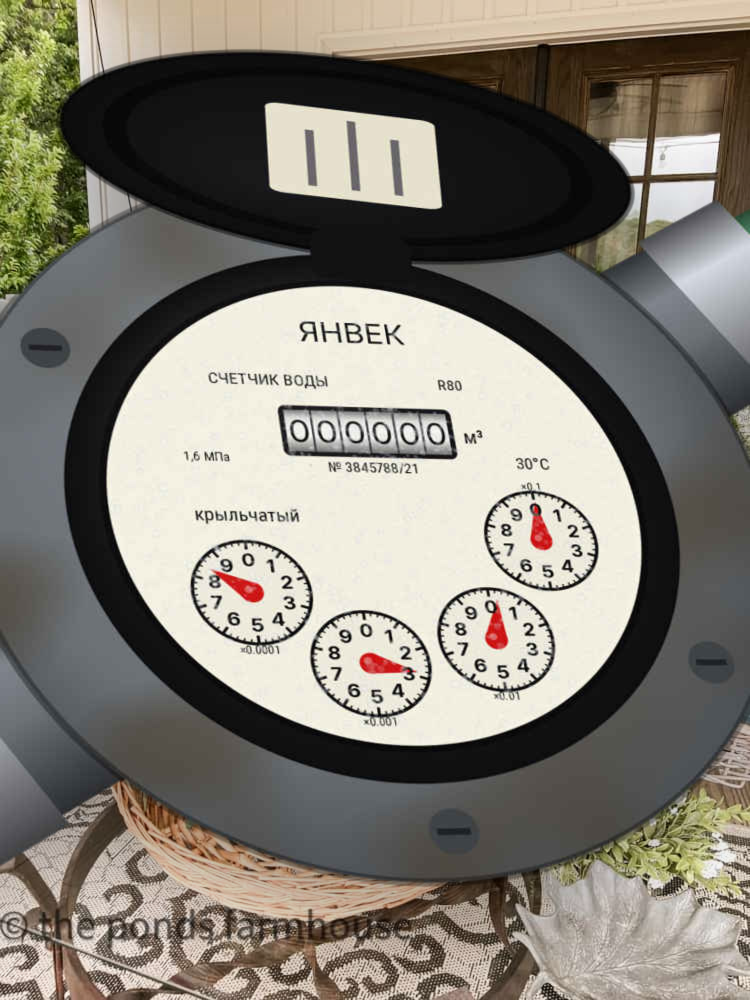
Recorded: 0.0028 (m³)
